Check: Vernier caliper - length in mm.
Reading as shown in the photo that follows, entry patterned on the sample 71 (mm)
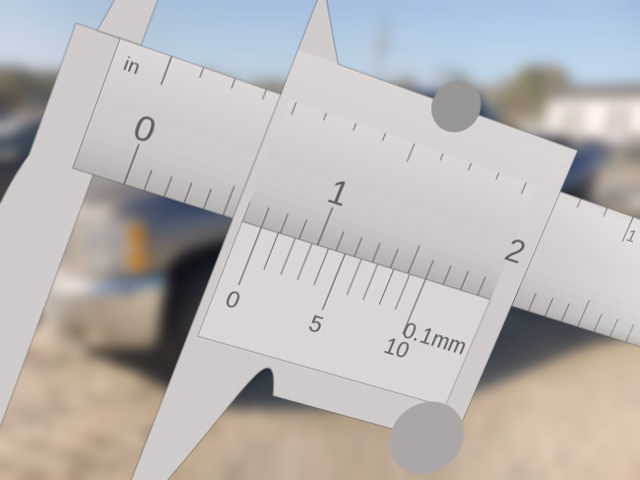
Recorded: 7.0 (mm)
